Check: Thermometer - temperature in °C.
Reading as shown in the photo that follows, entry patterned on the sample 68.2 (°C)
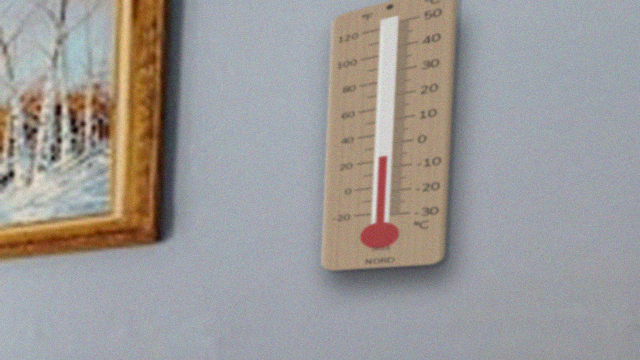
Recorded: -5 (°C)
